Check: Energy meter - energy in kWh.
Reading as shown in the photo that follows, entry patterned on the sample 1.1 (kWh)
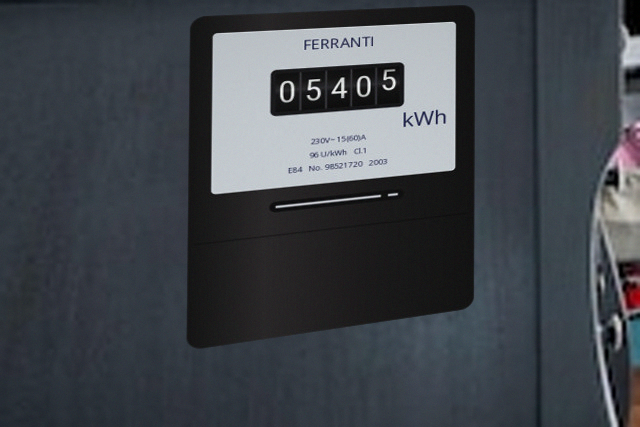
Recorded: 5405 (kWh)
